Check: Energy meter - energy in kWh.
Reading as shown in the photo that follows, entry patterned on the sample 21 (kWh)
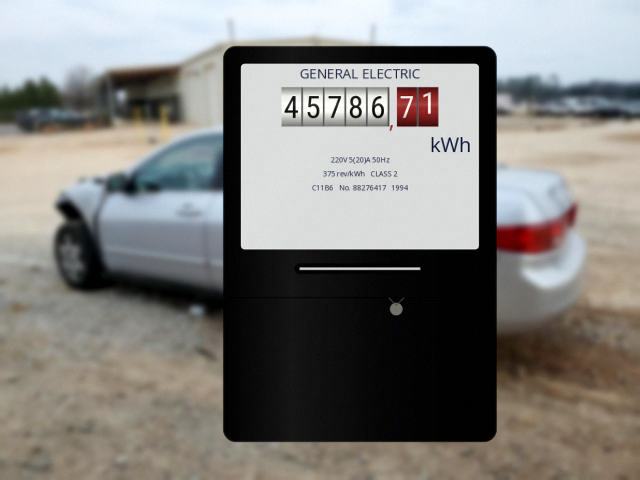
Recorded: 45786.71 (kWh)
